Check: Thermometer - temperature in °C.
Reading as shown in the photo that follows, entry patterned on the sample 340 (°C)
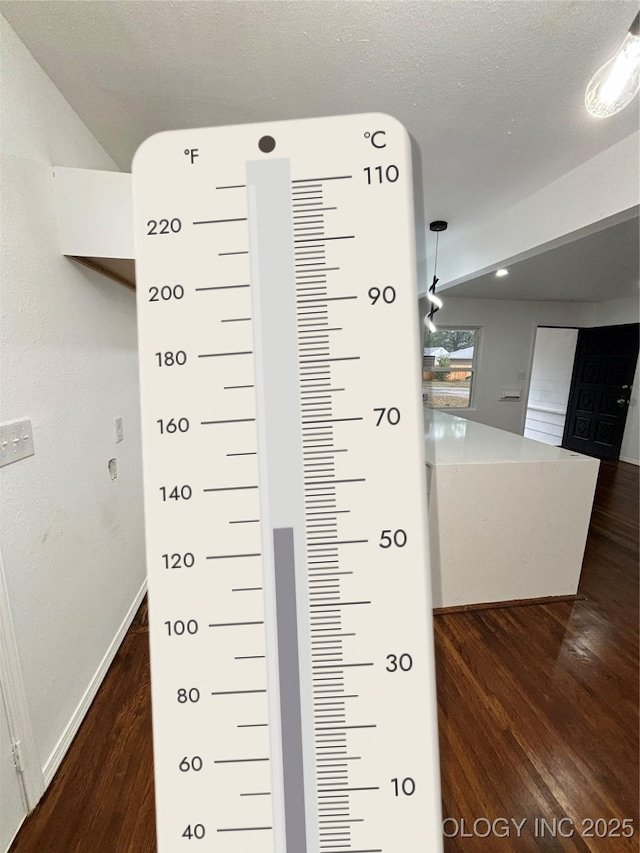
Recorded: 53 (°C)
